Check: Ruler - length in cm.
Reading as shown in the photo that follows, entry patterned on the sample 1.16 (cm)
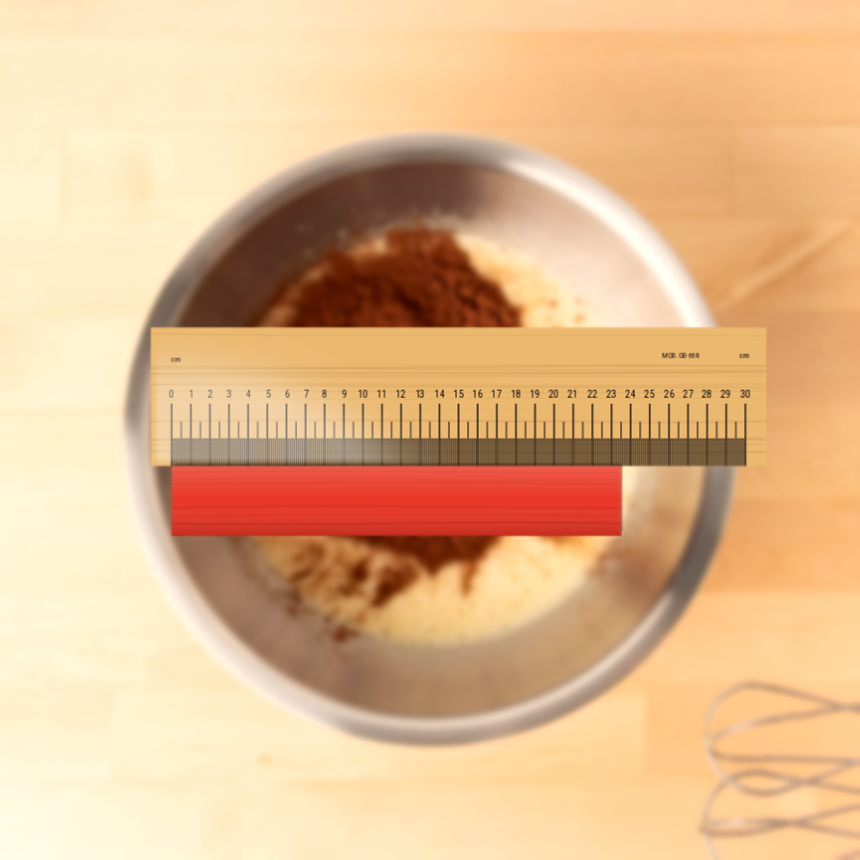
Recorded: 23.5 (cm)
